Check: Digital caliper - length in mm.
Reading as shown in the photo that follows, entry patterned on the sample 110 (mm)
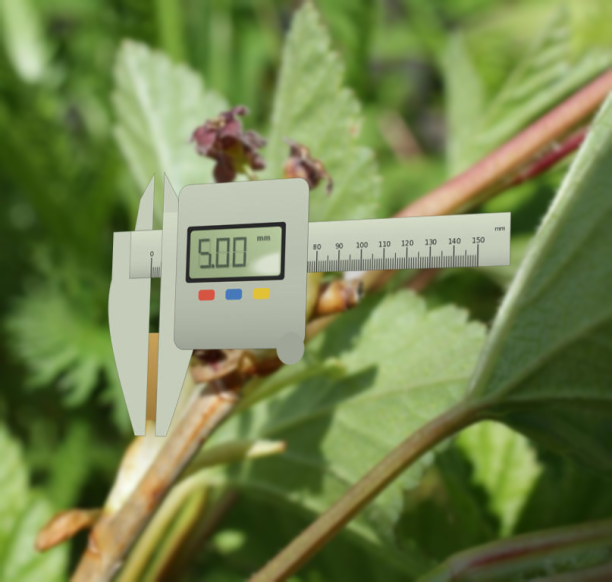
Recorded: 5.00 (mm)
